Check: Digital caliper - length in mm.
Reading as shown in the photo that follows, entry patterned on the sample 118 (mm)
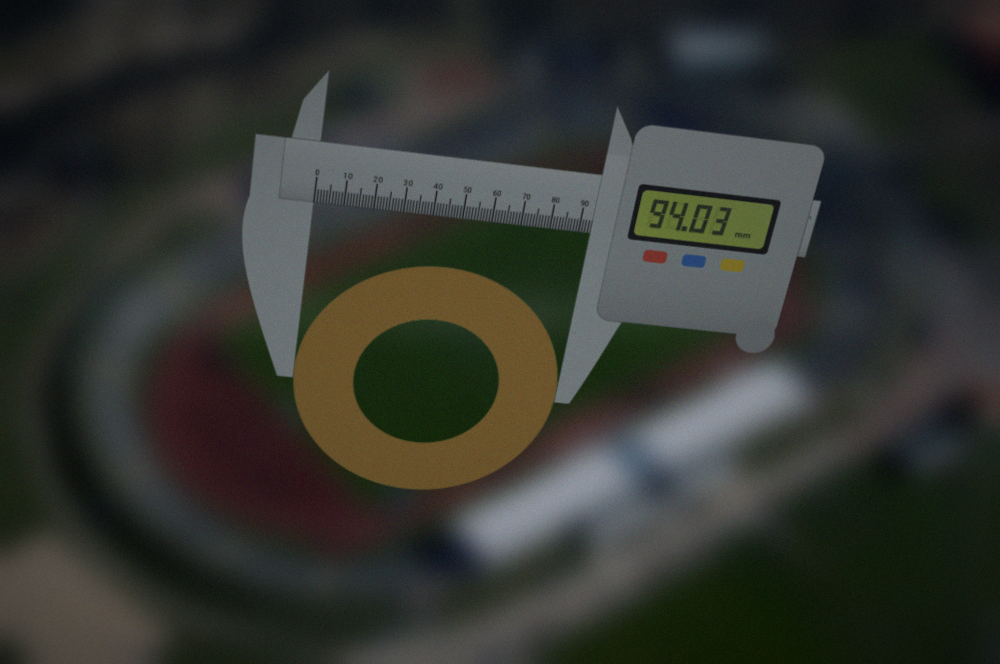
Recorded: 94.03 (mm)
